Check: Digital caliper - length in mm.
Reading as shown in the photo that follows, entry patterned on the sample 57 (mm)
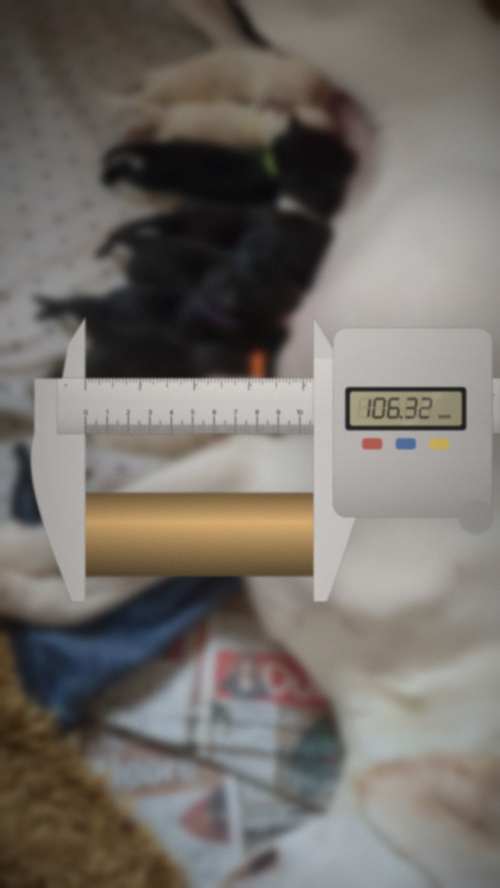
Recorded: 106.32 (mm)
